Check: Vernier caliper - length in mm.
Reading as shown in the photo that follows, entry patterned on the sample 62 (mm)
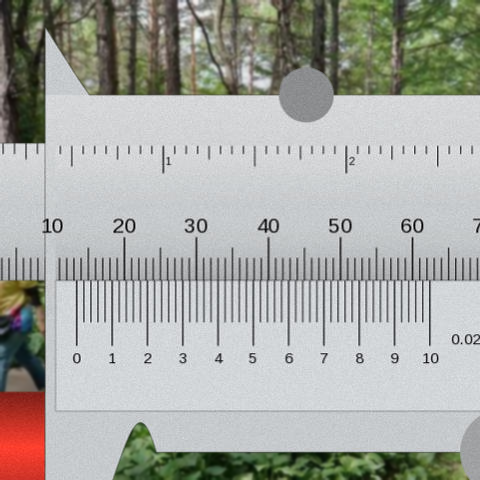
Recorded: 13.4 (mm)
